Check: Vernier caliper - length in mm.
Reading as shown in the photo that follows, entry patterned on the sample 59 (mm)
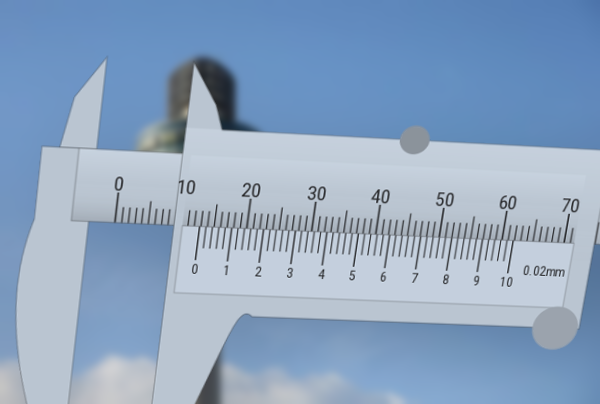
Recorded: 12.8 (mm)
